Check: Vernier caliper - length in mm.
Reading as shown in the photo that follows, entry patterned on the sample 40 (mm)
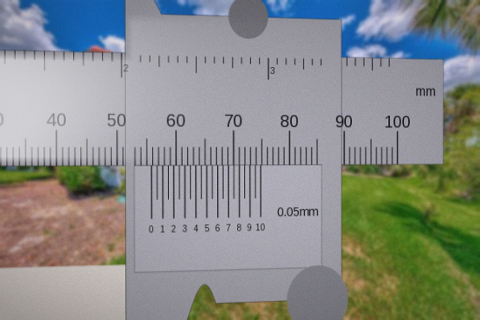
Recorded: 55.8 (mm)
